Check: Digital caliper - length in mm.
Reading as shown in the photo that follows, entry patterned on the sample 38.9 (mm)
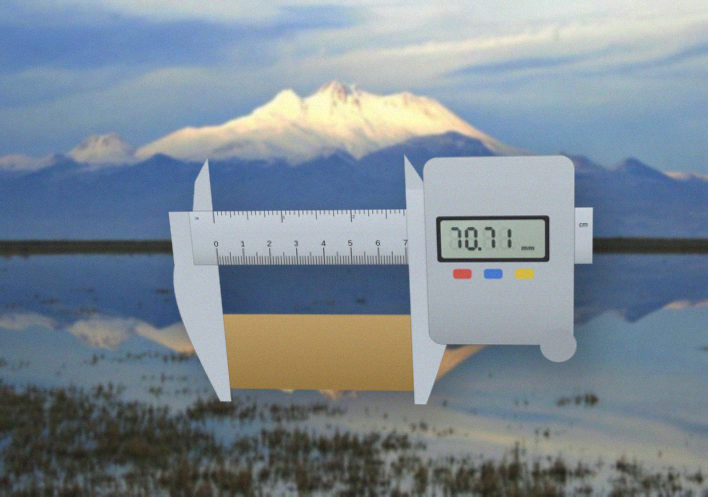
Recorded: 70.71 (mm)
